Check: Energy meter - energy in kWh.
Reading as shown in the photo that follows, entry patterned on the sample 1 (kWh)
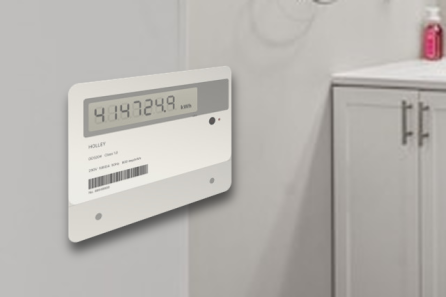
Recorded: 414724.9 (kWh)
